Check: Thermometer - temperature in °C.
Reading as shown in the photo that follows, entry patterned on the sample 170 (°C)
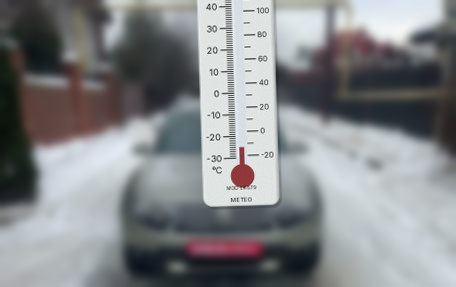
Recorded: -25 (°C)
